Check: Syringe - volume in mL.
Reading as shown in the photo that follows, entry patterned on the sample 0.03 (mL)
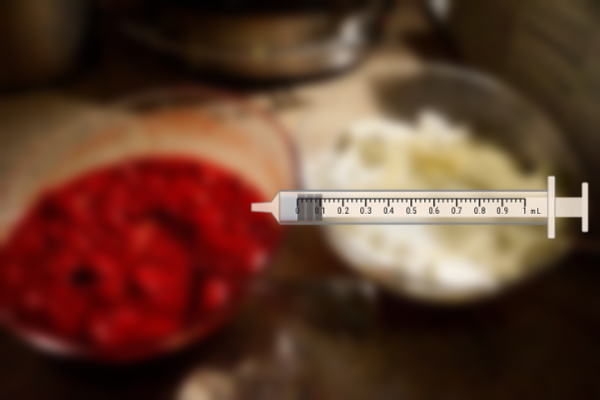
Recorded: 0 (mL)
